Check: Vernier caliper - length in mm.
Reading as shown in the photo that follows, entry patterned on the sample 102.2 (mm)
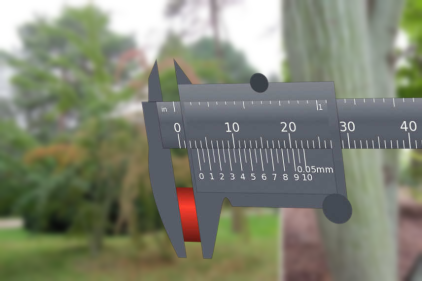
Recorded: 3.2 (mm)
